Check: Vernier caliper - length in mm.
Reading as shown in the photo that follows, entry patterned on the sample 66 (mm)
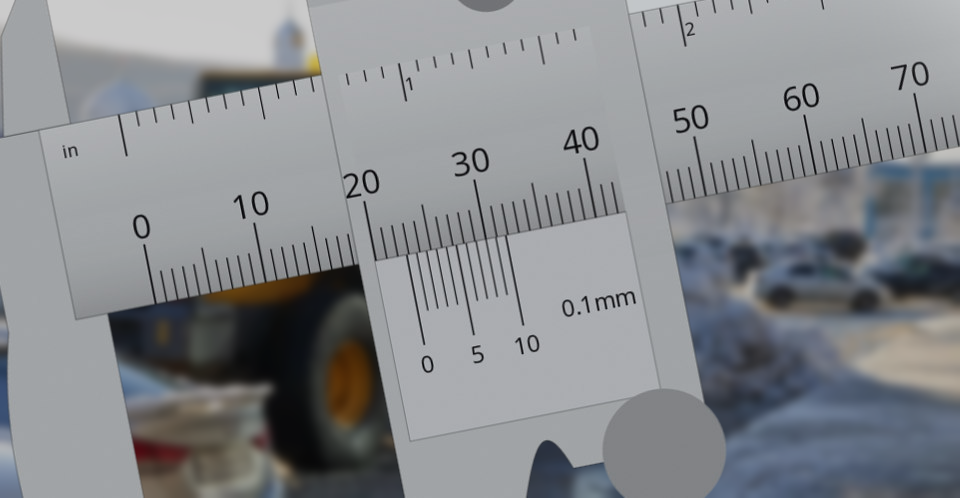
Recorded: 22.8 (mm)
